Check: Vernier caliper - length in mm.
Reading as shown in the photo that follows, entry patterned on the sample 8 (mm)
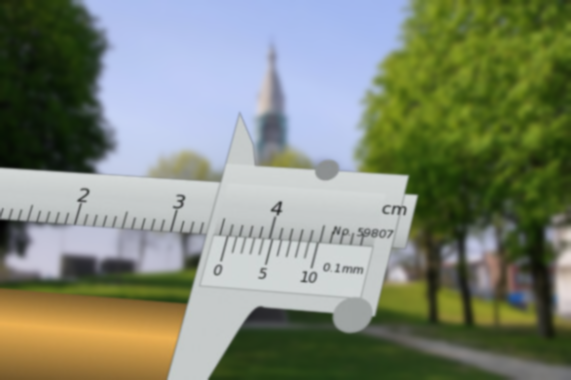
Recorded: 35.8 (mm)
